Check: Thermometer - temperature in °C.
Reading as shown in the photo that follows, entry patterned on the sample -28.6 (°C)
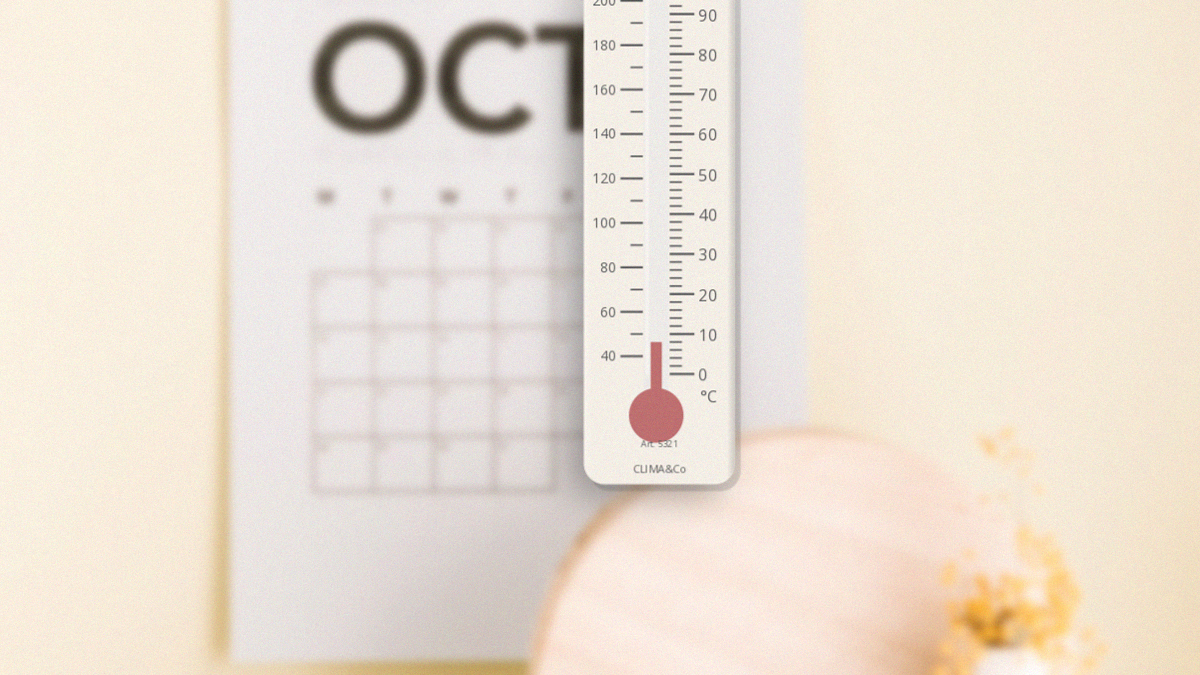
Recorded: 8 (°C)
